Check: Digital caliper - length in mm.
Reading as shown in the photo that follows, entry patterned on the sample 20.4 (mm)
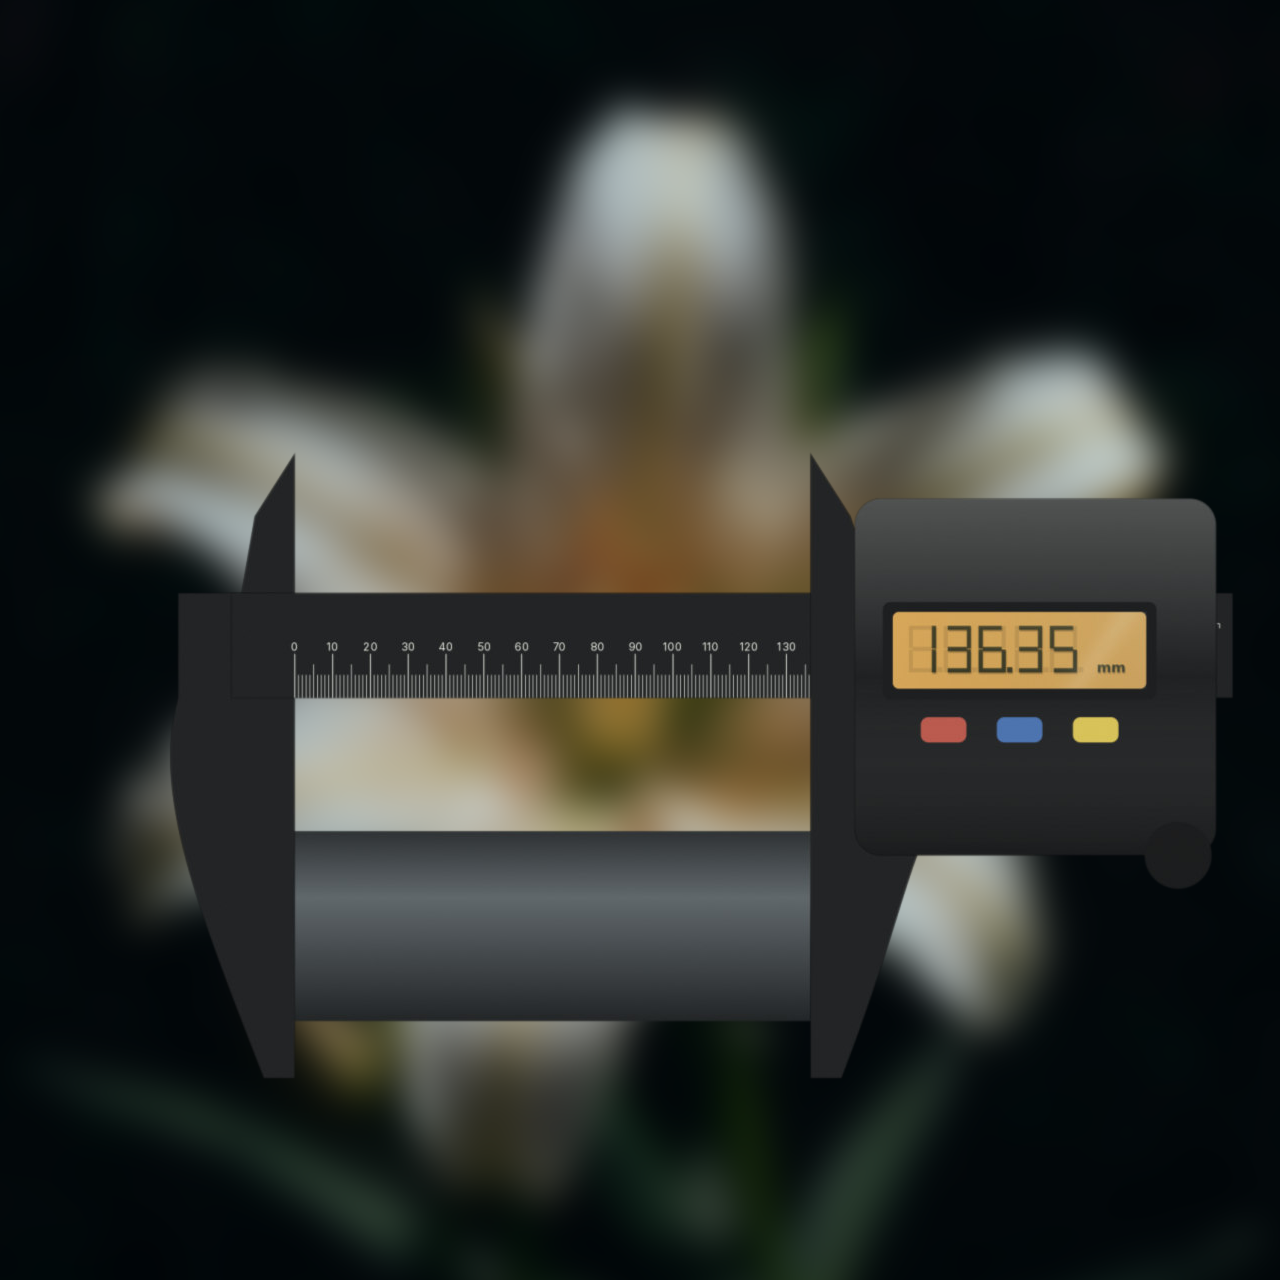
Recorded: 136.35 (mm)
